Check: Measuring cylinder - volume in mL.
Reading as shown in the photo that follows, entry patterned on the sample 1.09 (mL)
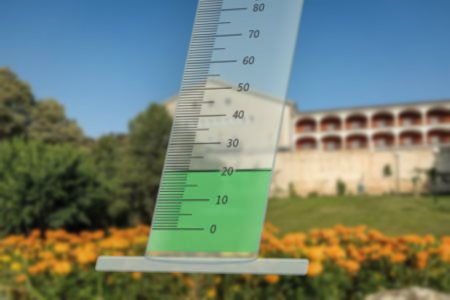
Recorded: 20 (mL)
